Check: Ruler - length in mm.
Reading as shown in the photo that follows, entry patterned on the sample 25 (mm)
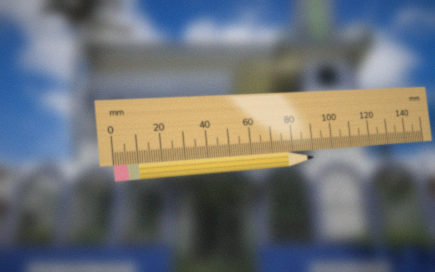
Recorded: 90 (mm)
